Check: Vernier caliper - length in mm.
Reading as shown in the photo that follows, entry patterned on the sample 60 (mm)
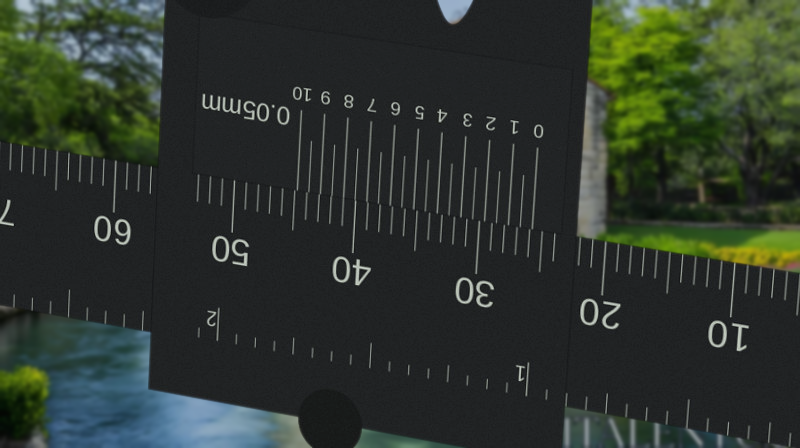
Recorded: 25.8 (mm)
